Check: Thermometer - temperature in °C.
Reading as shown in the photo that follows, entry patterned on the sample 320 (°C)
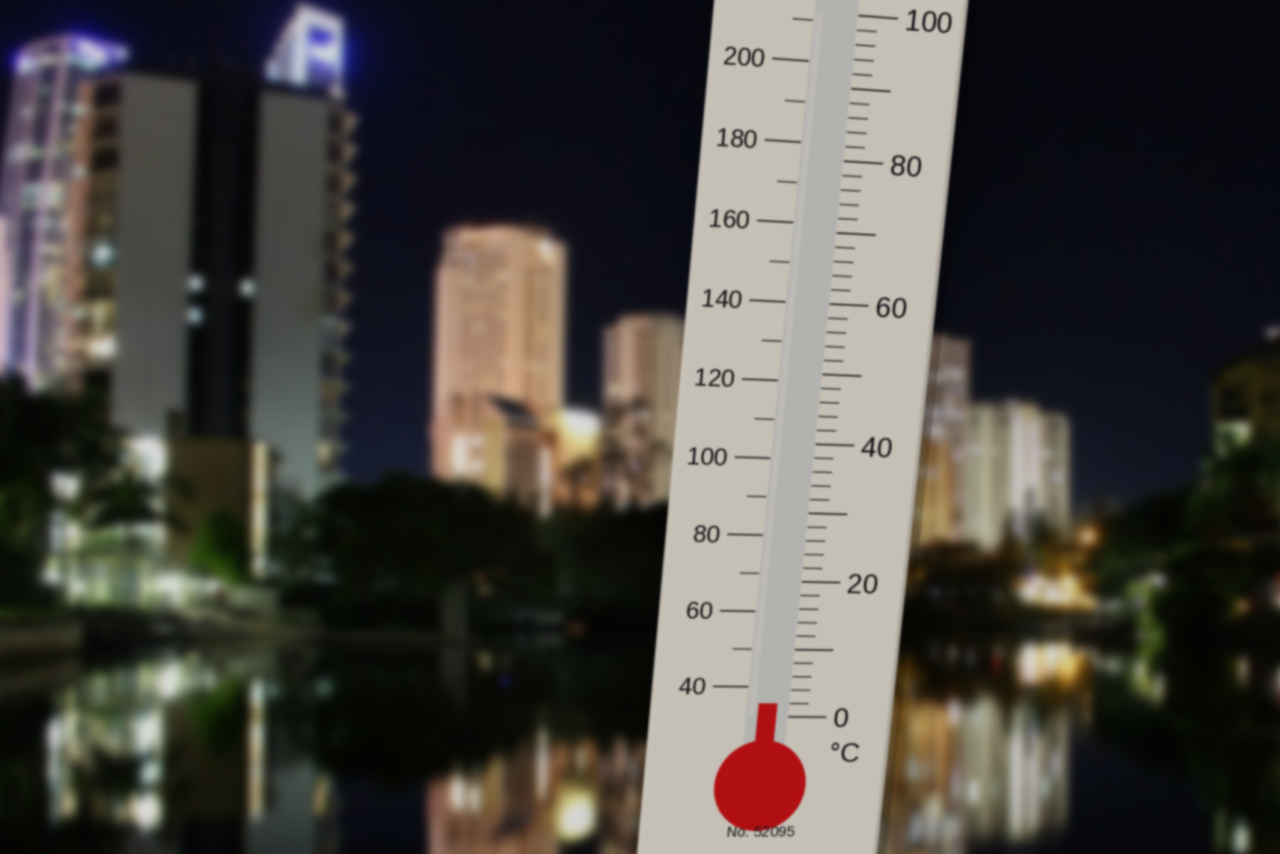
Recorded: 2 (°C)
